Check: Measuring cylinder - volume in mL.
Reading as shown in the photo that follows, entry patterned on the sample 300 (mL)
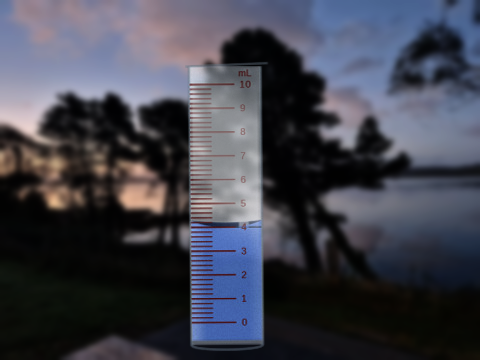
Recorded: 4 (mL)
